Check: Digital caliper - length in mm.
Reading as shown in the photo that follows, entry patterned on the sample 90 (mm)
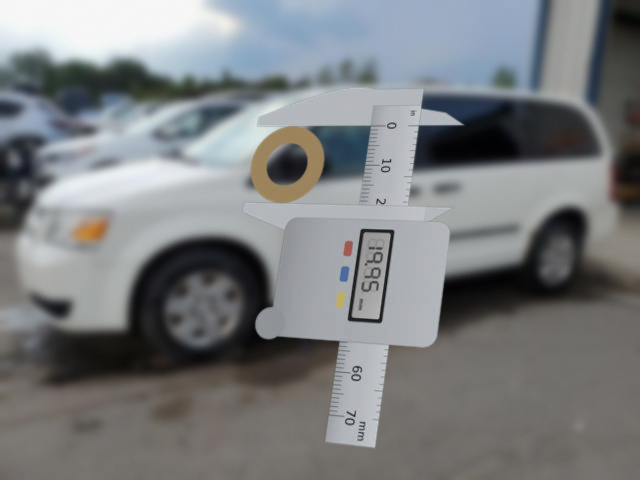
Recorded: 19.95 (mm)
